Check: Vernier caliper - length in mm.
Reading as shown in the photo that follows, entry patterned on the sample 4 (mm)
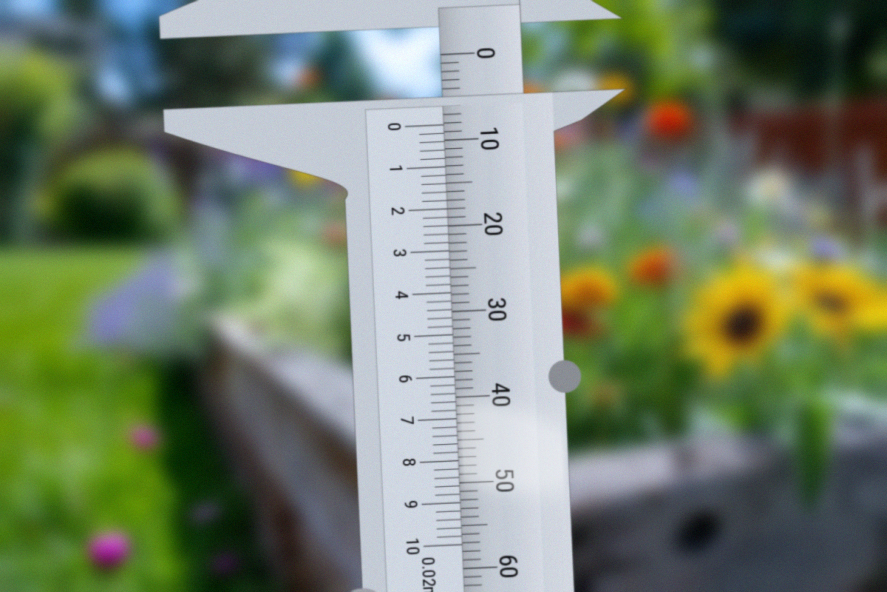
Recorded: 8.2 (mm)
